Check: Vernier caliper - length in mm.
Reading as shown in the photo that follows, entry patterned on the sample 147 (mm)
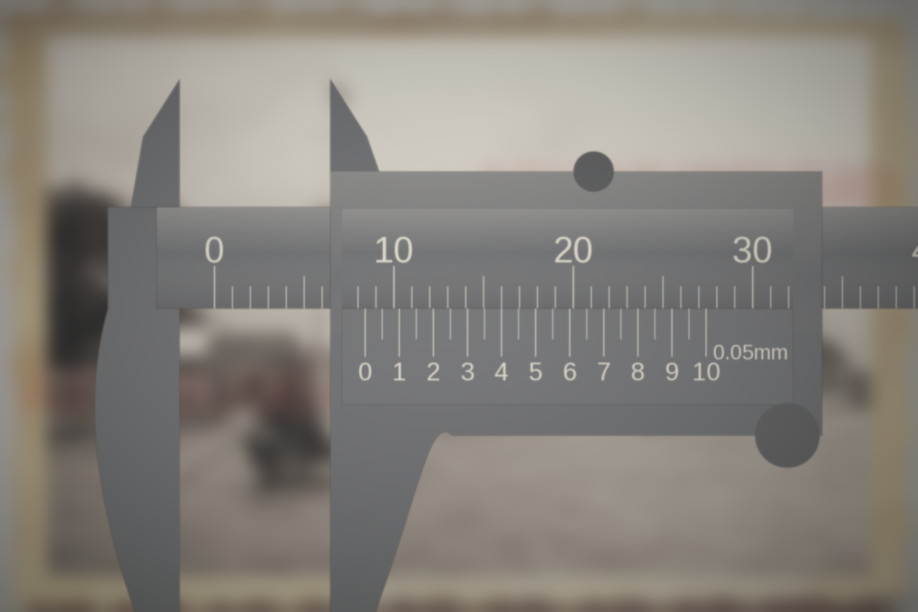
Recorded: 8.4 (mm)
